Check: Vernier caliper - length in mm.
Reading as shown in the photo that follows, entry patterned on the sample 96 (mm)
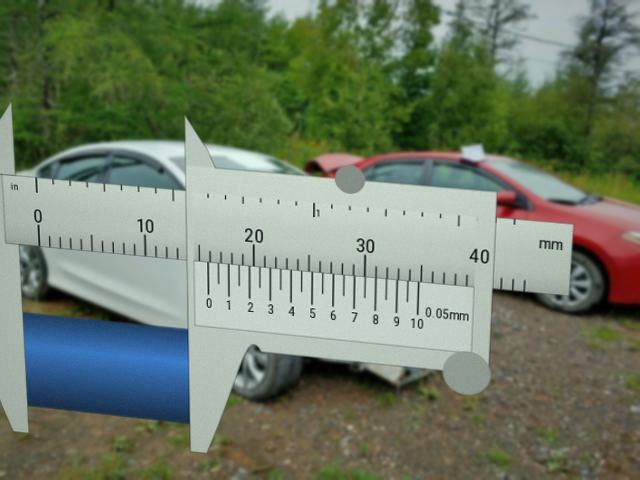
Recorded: 15.8 (mm)
